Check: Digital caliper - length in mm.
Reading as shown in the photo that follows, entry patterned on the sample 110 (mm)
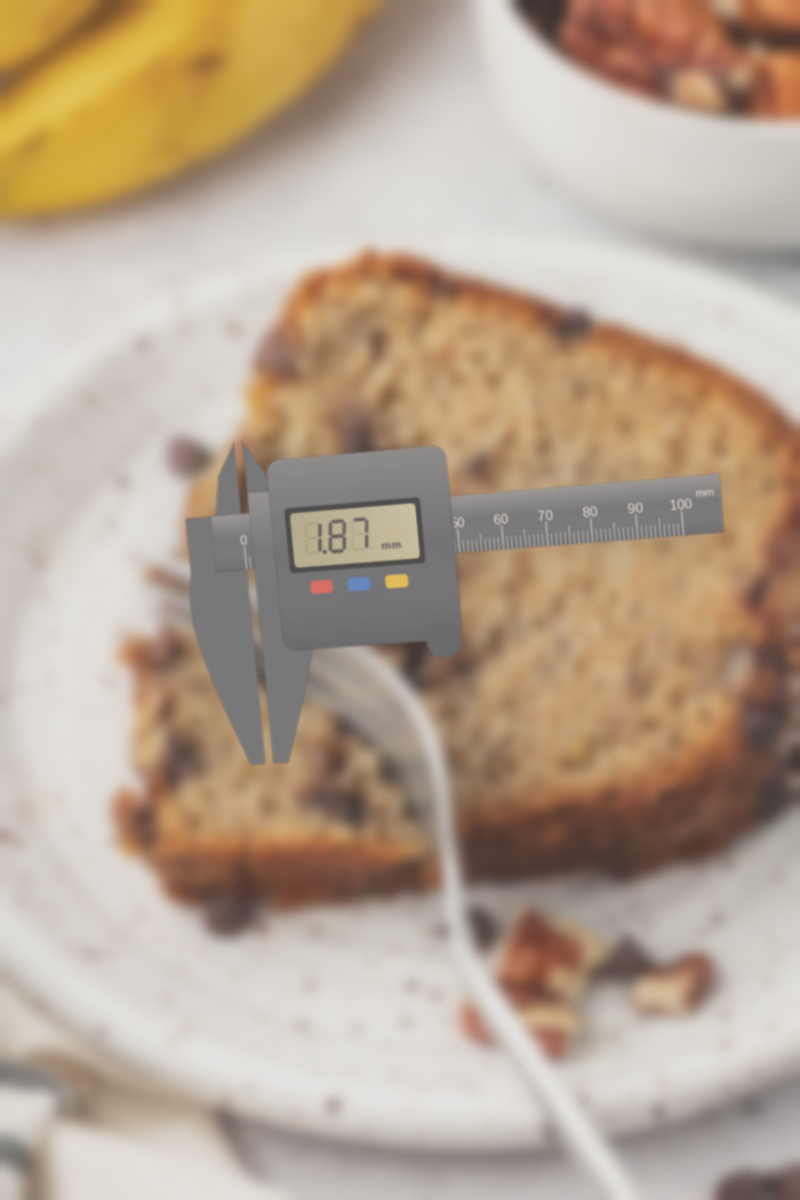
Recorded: 1.87 (mm)
